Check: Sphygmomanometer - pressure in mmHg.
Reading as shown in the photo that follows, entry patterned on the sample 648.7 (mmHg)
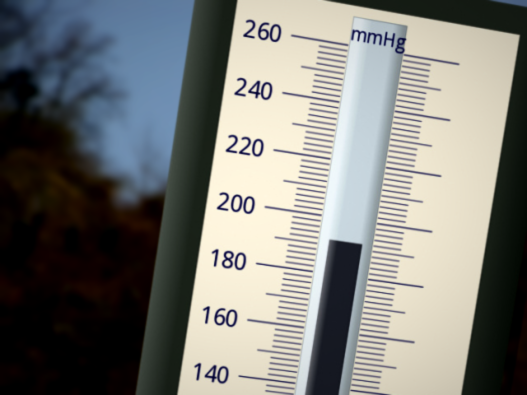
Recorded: 192 (mmHg)
